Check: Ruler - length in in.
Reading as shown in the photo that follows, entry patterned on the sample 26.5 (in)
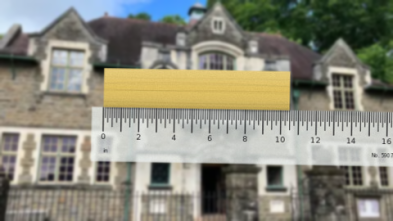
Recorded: 10.5 (in)
